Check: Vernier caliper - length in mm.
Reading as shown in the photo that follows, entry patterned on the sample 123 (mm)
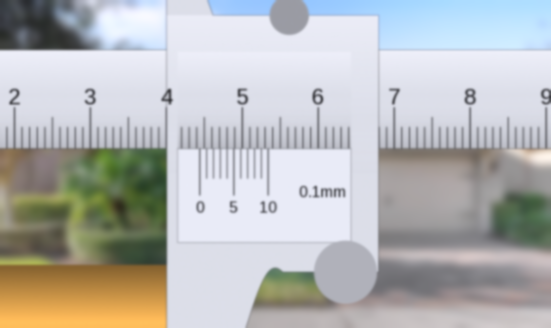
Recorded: 44.4 (mm)
